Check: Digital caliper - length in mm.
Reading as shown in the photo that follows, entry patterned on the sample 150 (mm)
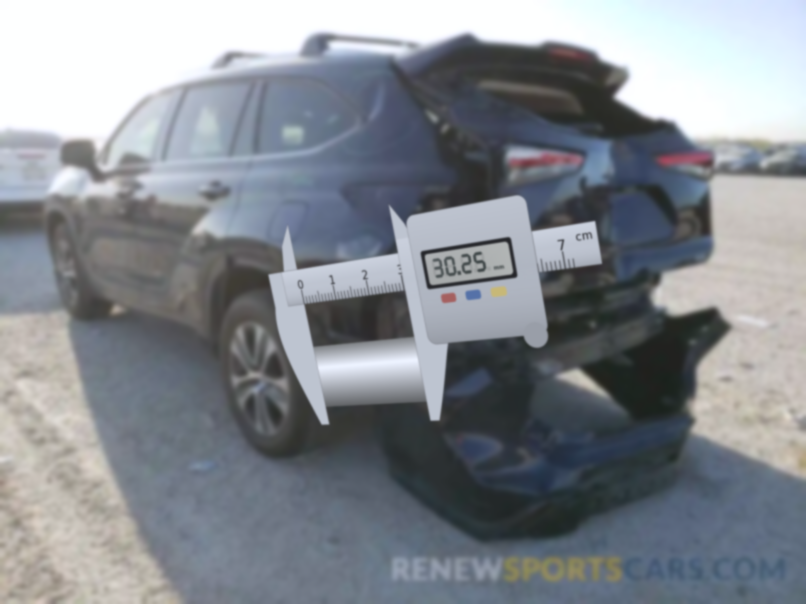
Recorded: 30.25 (mm)
